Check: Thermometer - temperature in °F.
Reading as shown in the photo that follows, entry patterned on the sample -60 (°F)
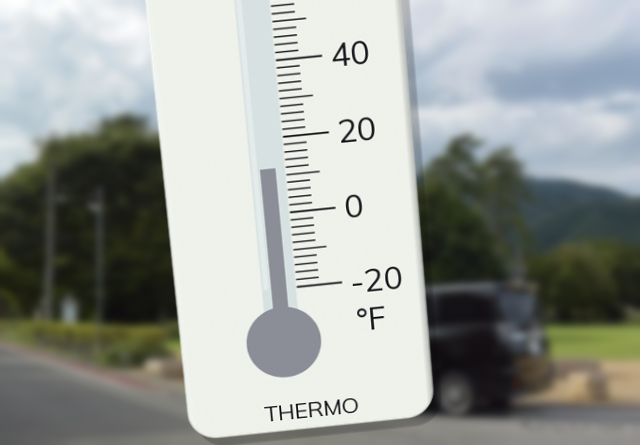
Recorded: 12 (°F)
